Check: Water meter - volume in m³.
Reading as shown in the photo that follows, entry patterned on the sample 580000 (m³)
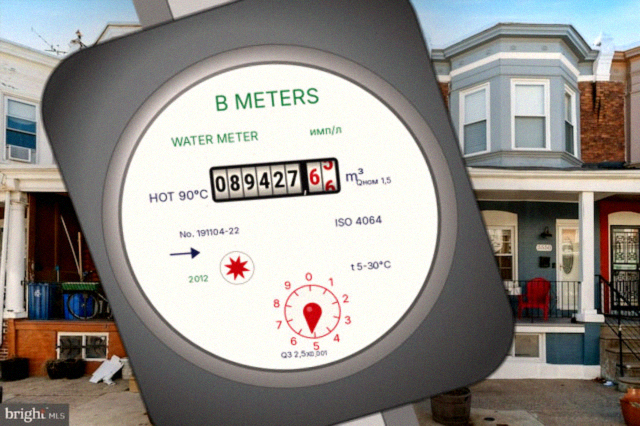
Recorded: 89427.655 (m³)
